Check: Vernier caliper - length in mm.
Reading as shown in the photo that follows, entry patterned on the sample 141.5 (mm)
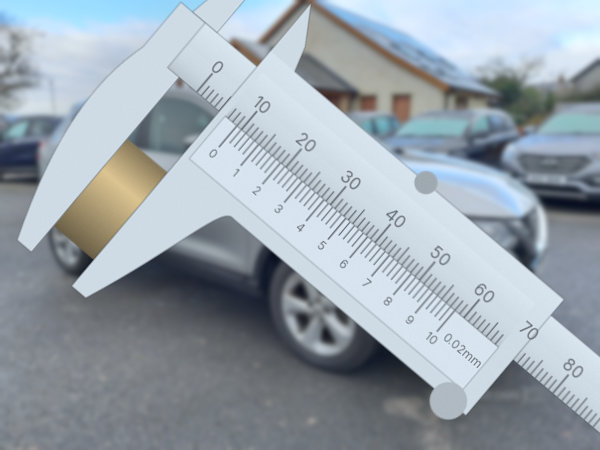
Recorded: 9.0 (mm)
